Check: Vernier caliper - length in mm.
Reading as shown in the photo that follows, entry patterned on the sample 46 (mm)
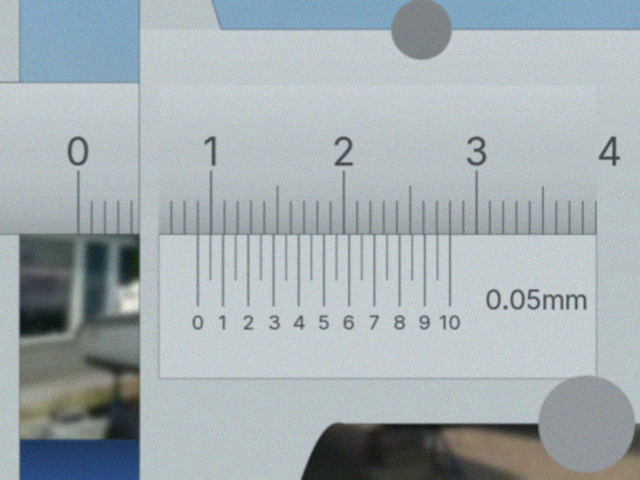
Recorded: 9.0 (mm)
